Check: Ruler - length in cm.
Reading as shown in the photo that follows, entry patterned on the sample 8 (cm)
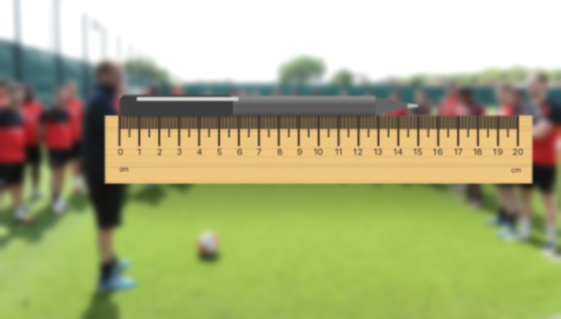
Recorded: 15 (cm)
